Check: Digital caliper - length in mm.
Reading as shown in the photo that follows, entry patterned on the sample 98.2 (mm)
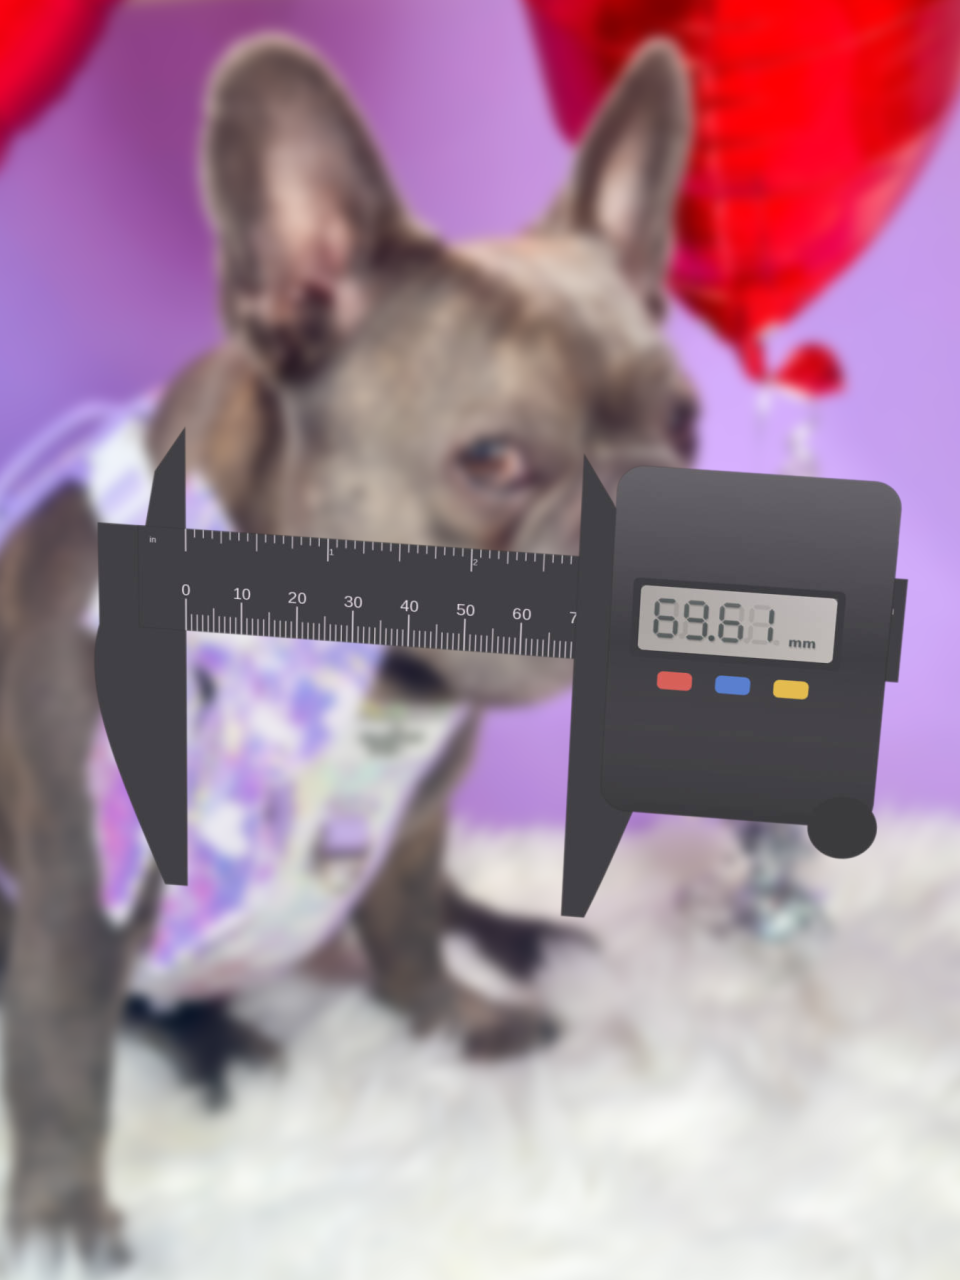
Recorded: 69.61 (mm)
